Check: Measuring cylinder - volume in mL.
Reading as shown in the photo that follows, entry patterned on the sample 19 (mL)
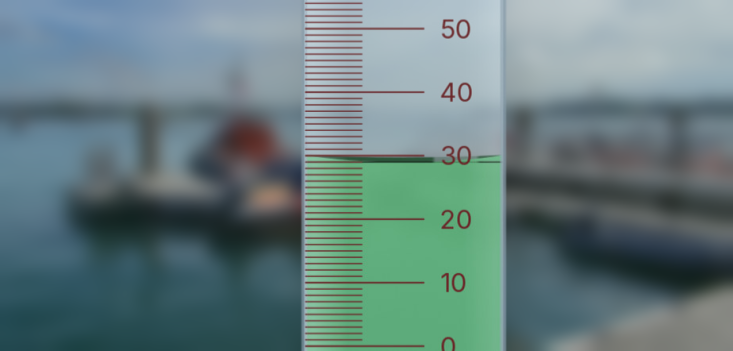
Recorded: 29 (mL)
